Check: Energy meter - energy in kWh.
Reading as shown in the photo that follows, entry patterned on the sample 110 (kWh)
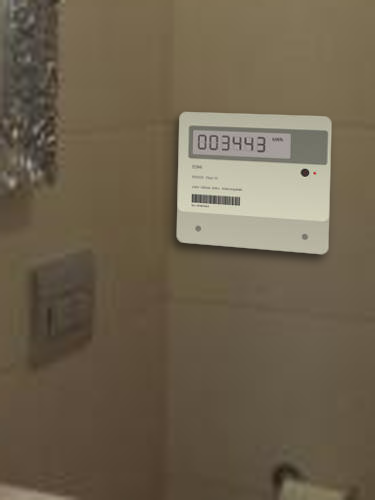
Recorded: 3443 (kWh)
